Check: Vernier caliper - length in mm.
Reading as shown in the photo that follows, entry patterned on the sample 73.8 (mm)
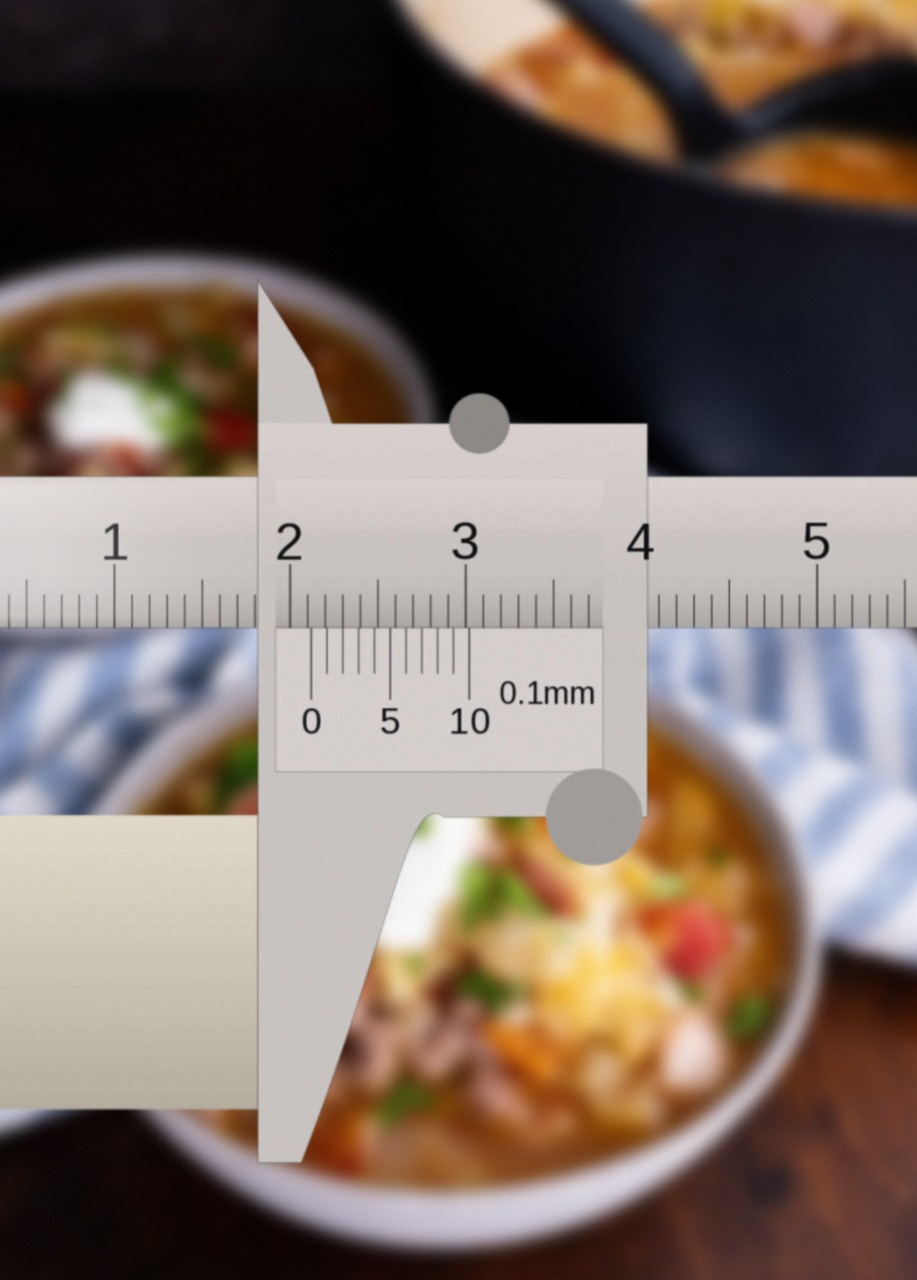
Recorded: 21.2 (mm)
